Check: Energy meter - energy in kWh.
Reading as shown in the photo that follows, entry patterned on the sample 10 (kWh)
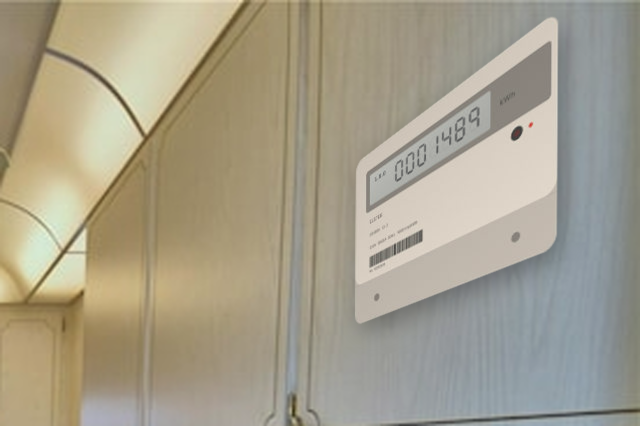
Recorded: 1489 (kWh)
